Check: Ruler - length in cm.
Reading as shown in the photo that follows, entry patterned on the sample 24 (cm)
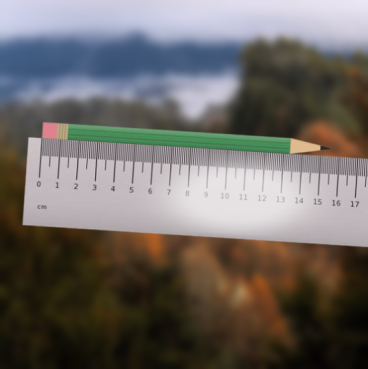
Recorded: 15.5 (cm)
